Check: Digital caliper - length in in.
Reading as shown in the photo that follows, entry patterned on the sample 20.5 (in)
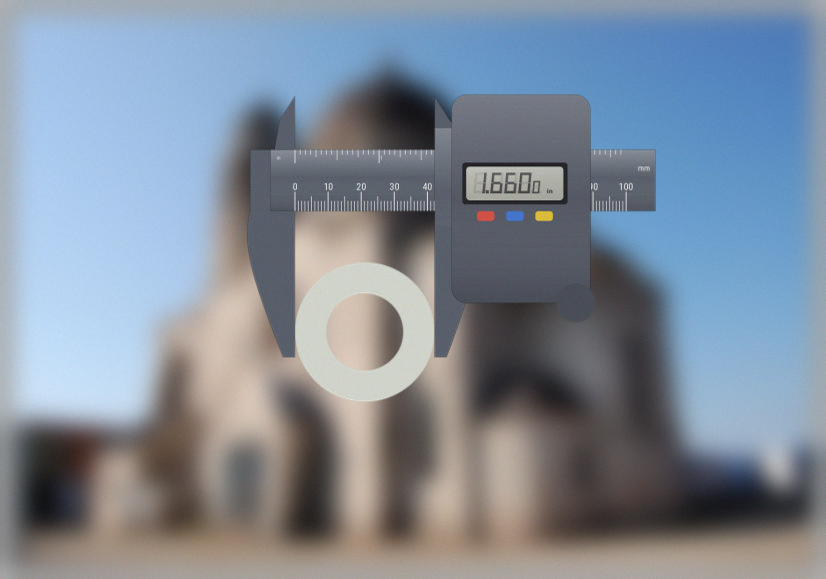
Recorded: 1.6600 (in)
